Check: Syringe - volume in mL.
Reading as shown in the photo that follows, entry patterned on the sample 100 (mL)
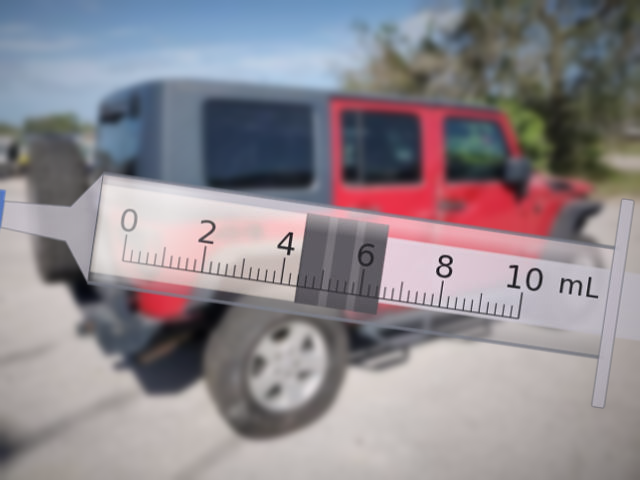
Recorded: 4.4 (mL)
